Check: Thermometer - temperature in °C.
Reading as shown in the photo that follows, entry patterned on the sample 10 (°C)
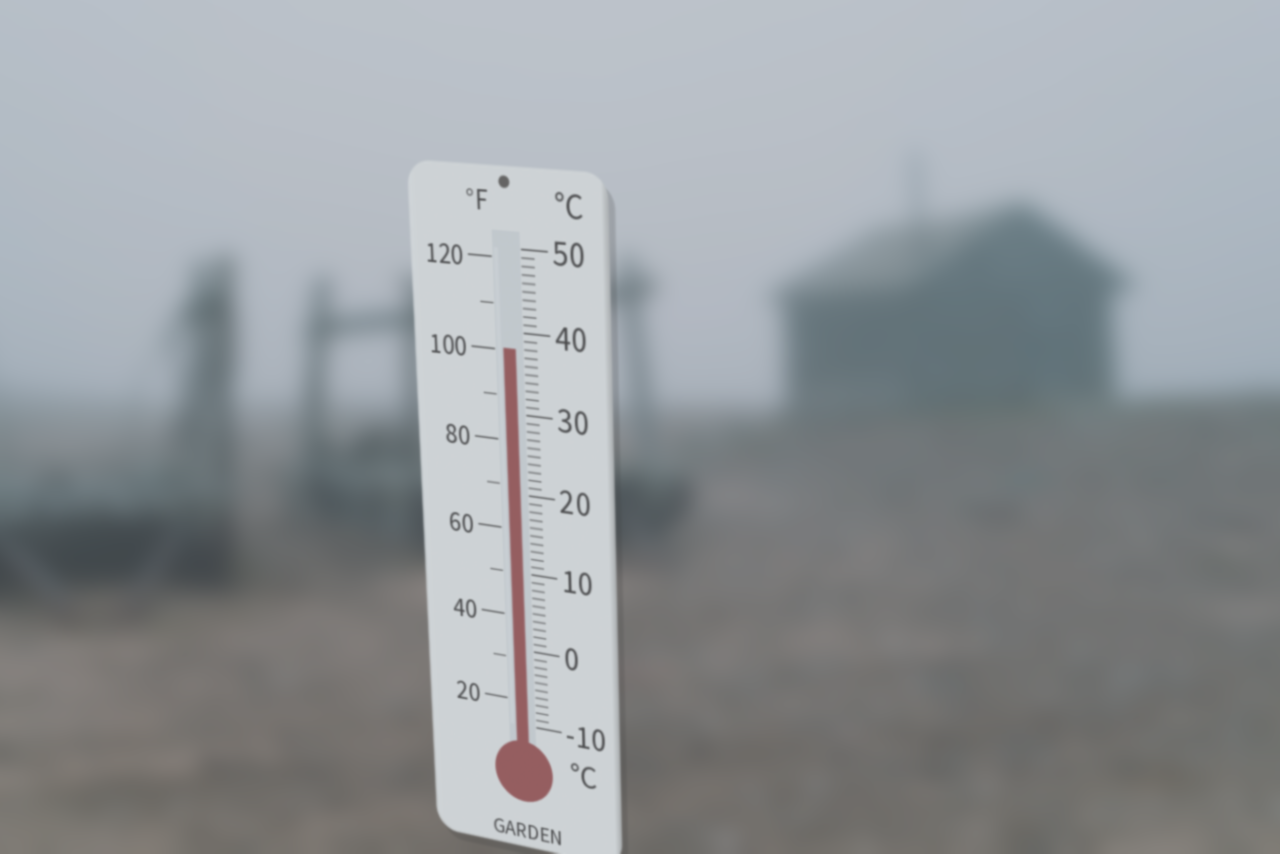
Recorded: 38 (°C)
